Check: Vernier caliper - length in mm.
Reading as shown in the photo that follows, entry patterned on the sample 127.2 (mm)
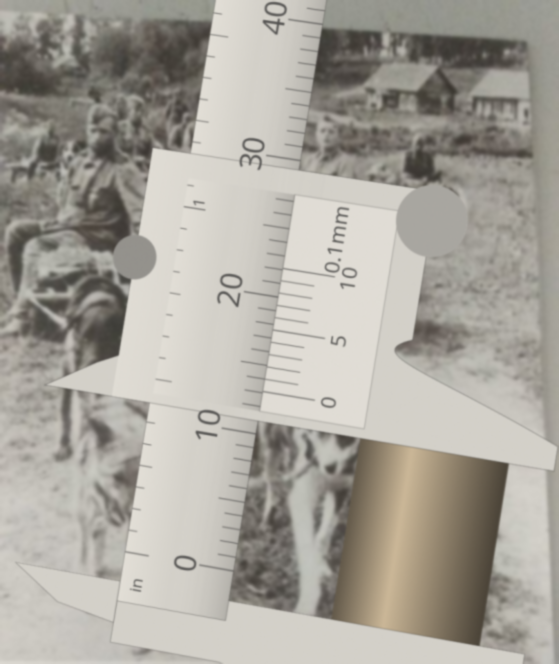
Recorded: 13.1 (mm)
